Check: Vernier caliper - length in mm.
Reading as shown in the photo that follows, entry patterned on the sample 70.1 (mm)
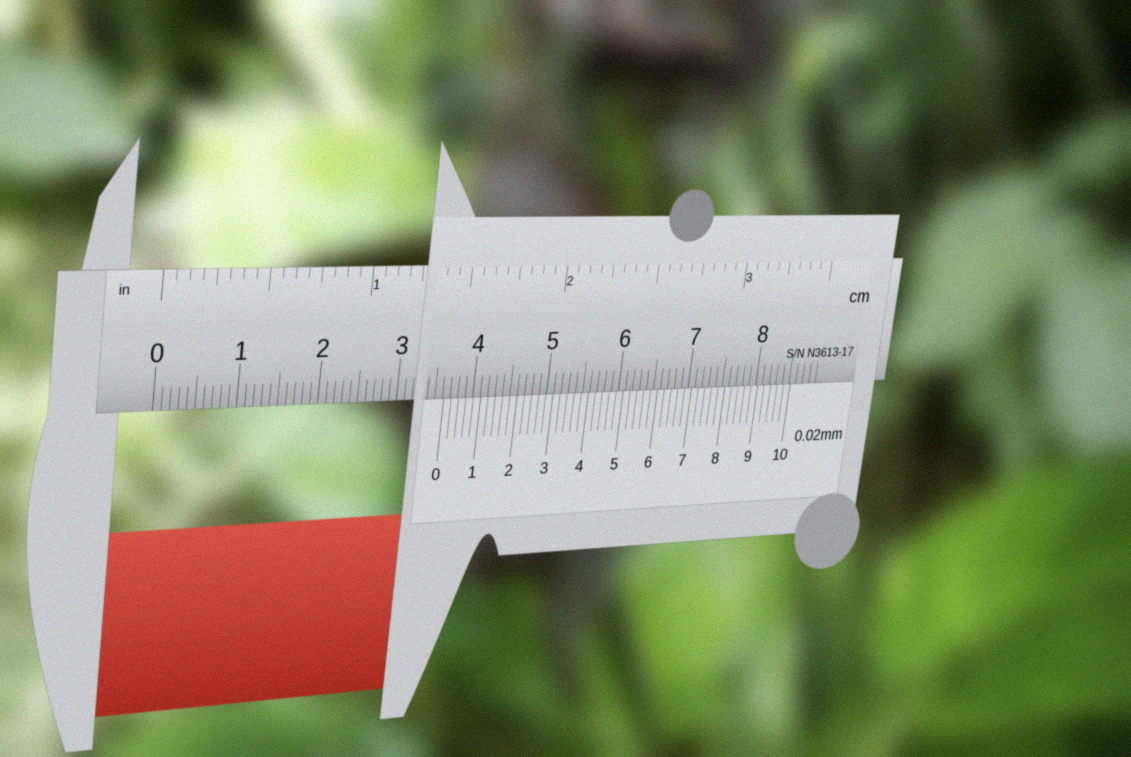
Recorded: 36.2 (mm)
